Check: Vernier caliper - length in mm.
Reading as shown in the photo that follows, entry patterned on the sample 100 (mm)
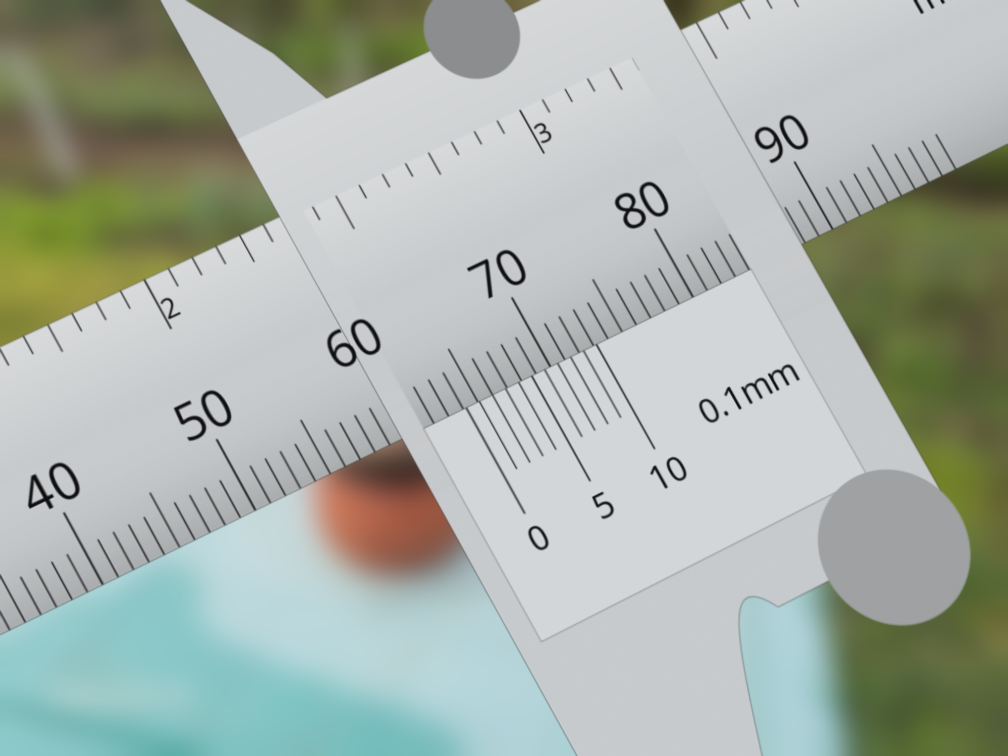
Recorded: 64.2 (mm)
